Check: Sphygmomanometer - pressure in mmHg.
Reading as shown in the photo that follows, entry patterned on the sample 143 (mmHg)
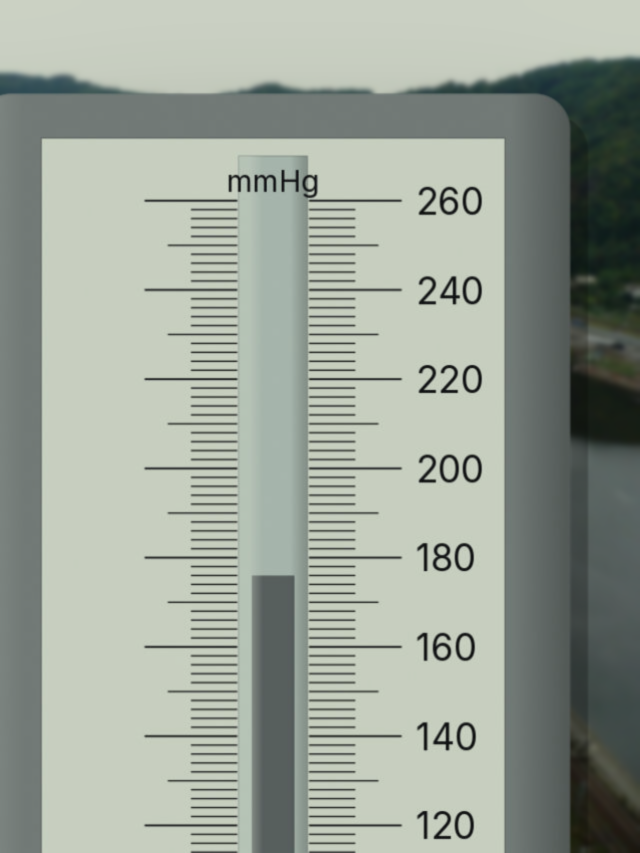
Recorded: 176 (mmHg)
